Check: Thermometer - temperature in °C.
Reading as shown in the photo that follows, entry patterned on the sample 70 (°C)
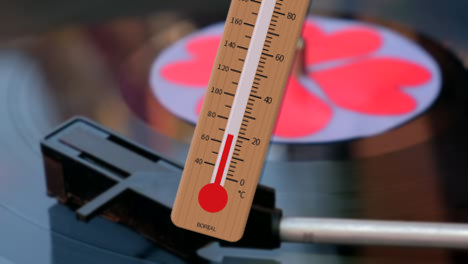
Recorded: 20 (°C)
